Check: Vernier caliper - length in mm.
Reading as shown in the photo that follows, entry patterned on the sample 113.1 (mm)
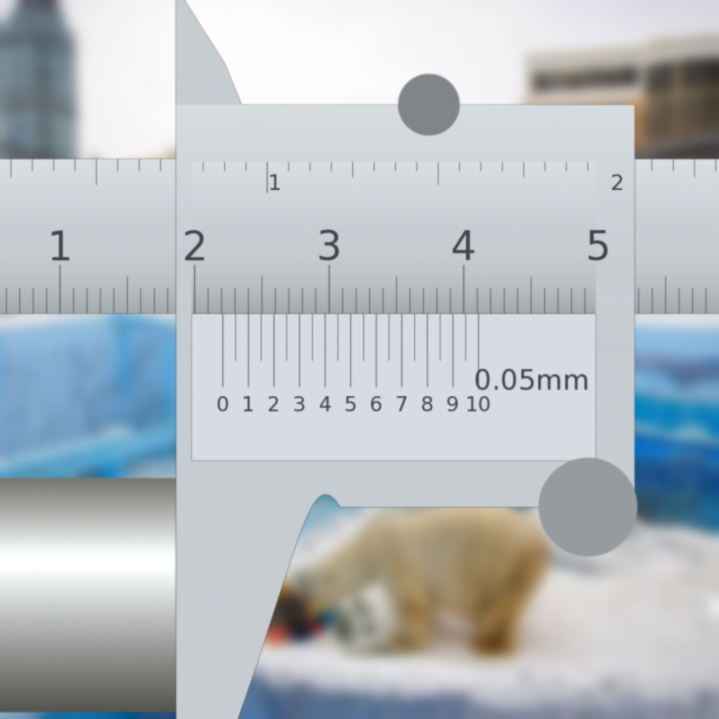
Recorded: 22.1 (mm)
